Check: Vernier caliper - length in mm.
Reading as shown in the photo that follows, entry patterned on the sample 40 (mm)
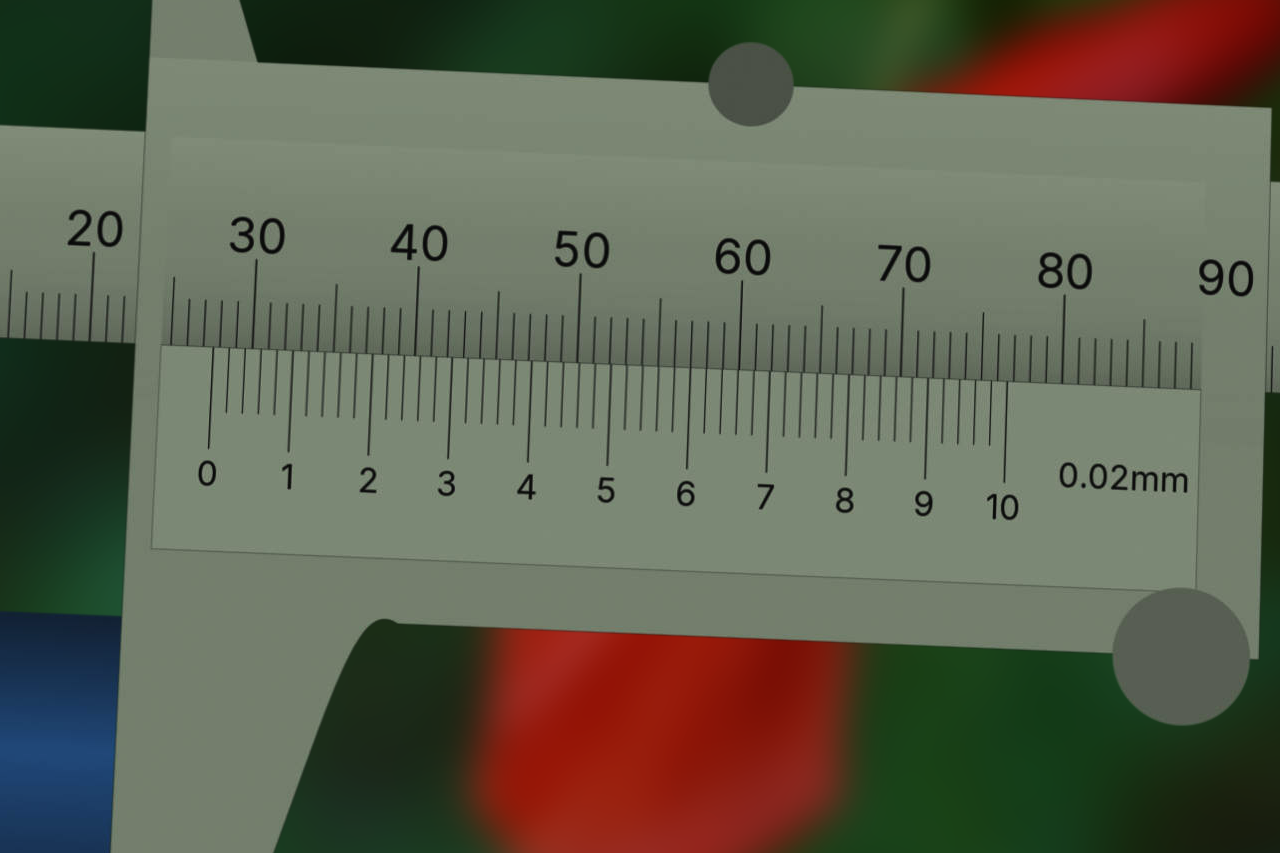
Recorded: 27.6 (mm)
